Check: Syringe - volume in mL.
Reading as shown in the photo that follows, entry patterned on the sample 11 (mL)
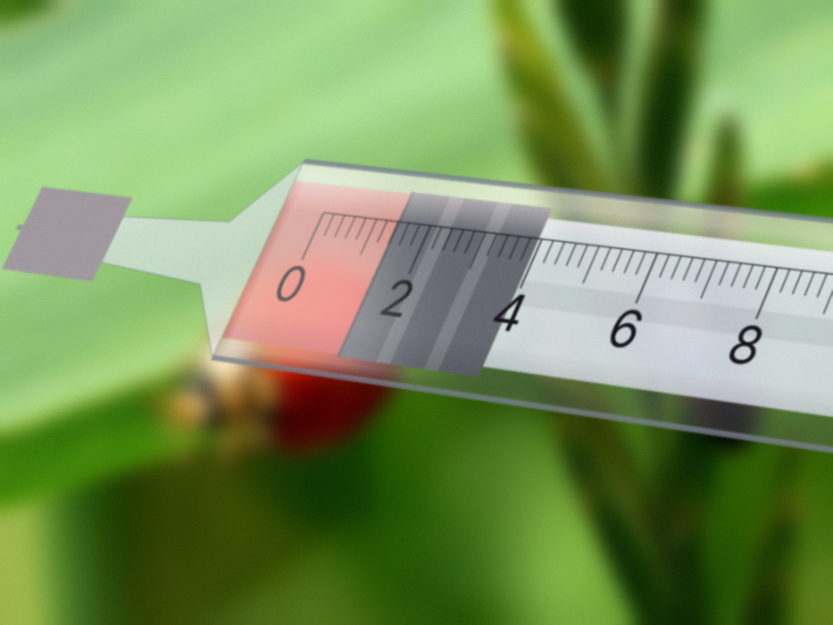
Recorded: 1.4 (mL)
